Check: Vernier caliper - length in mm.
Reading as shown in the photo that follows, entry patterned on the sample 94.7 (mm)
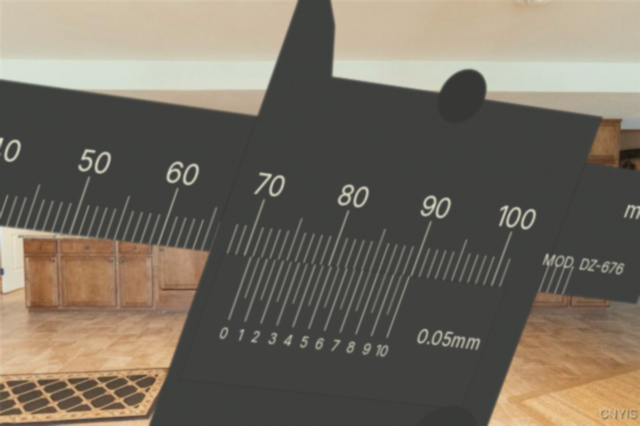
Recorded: 70.8 (mm)
